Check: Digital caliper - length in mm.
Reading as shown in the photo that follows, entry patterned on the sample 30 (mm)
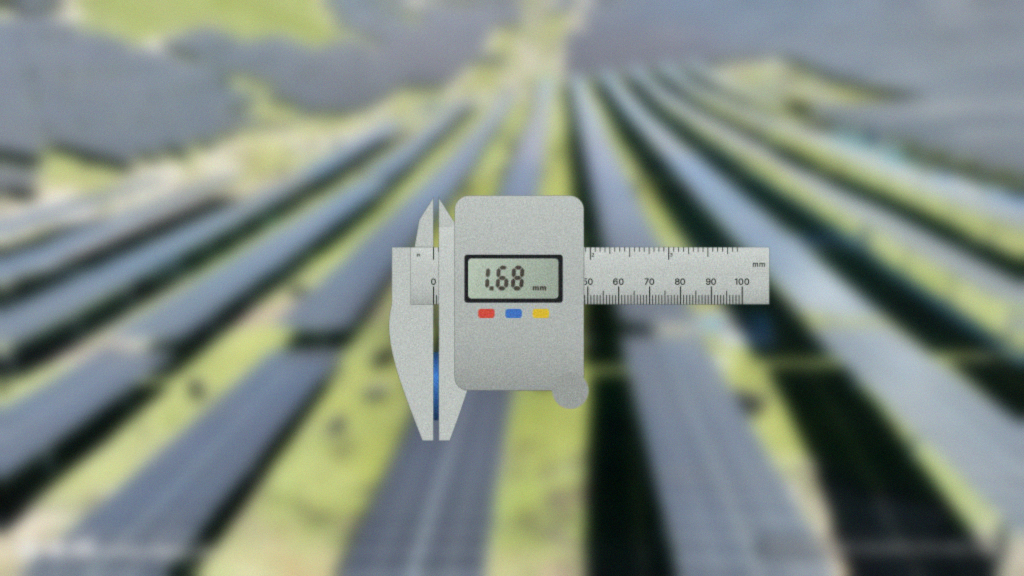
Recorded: 1.68 (mm)
